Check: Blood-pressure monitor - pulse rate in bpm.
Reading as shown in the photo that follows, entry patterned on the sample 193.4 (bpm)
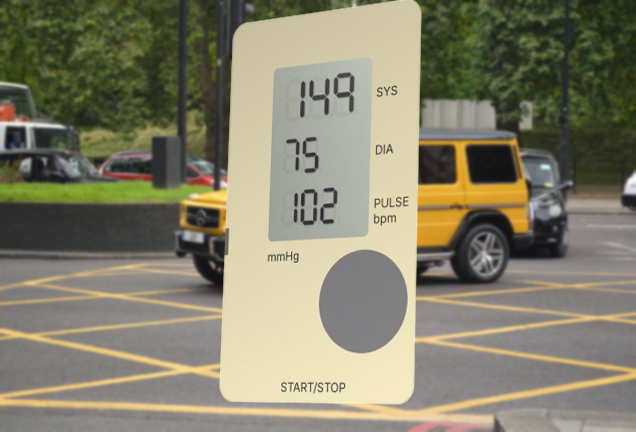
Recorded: 102 (bpm)
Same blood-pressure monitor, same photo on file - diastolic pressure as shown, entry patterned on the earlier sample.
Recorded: 75 (mmHg)
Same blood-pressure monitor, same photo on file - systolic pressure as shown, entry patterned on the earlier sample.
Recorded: 149 (mmHg)
